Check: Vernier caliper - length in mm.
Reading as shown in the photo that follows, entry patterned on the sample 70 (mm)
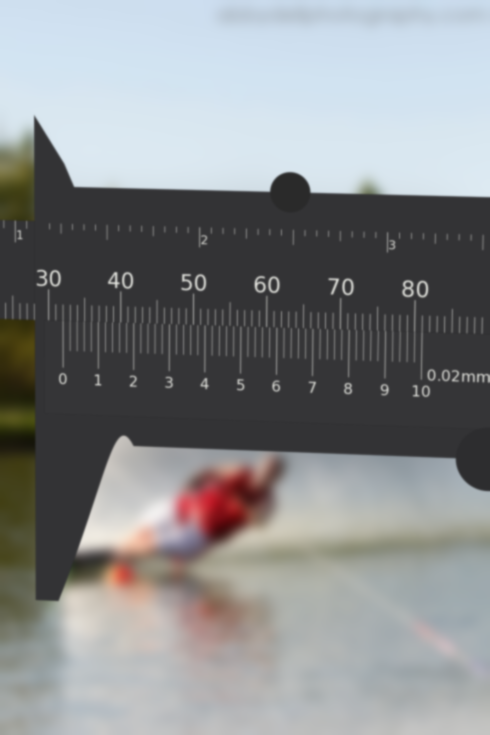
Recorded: 32.0 (mm)
